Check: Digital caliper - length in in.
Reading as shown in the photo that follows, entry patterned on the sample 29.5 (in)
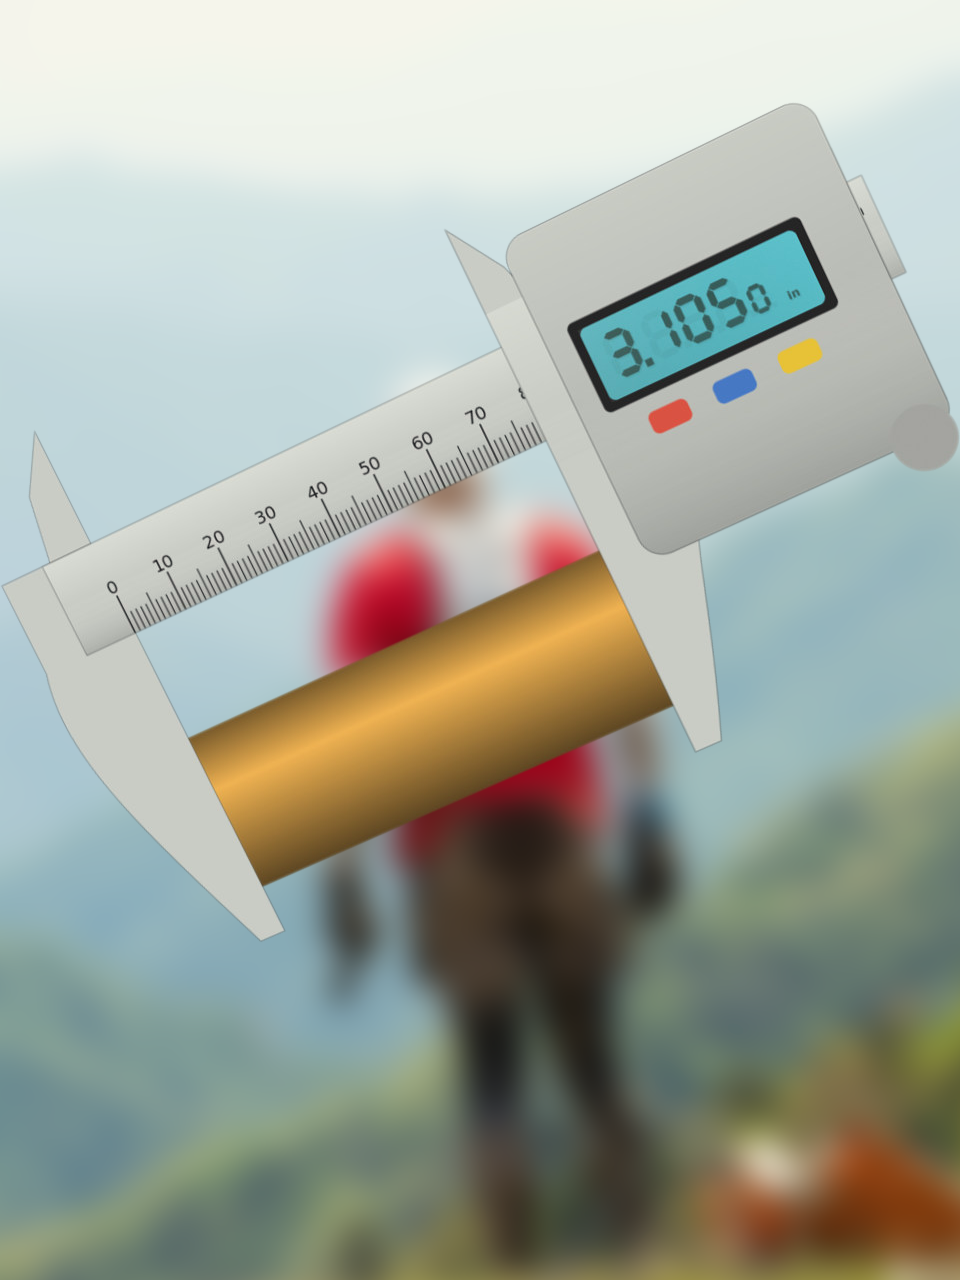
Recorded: 3.1050 (in)
